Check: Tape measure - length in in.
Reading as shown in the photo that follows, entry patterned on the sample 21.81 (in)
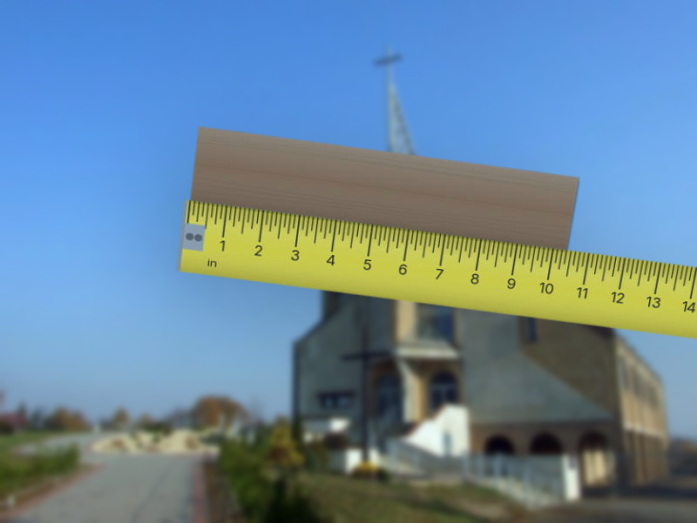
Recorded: 10.375 (in)
